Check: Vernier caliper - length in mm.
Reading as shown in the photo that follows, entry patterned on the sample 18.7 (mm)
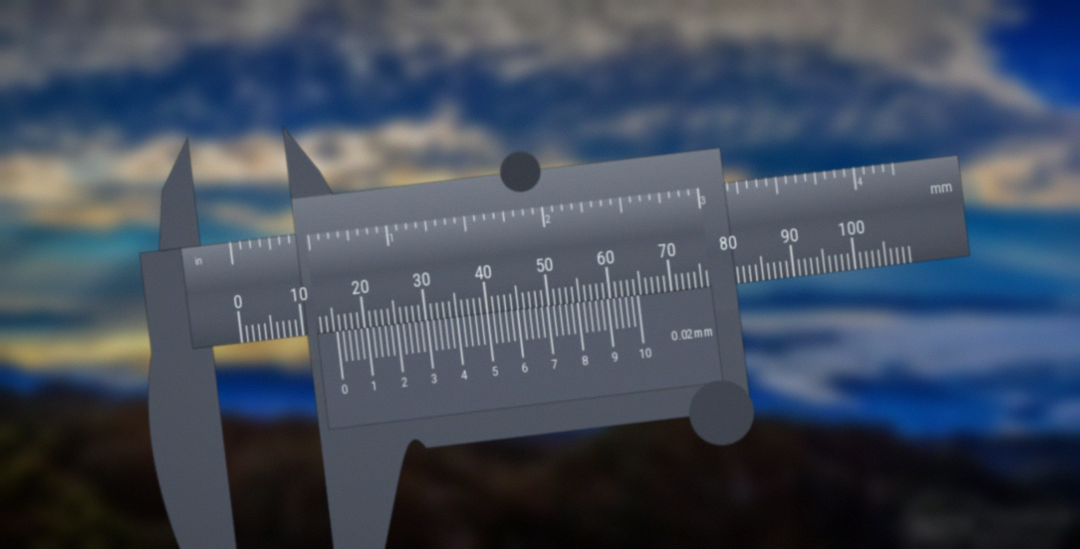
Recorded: 15.5 (mm)
